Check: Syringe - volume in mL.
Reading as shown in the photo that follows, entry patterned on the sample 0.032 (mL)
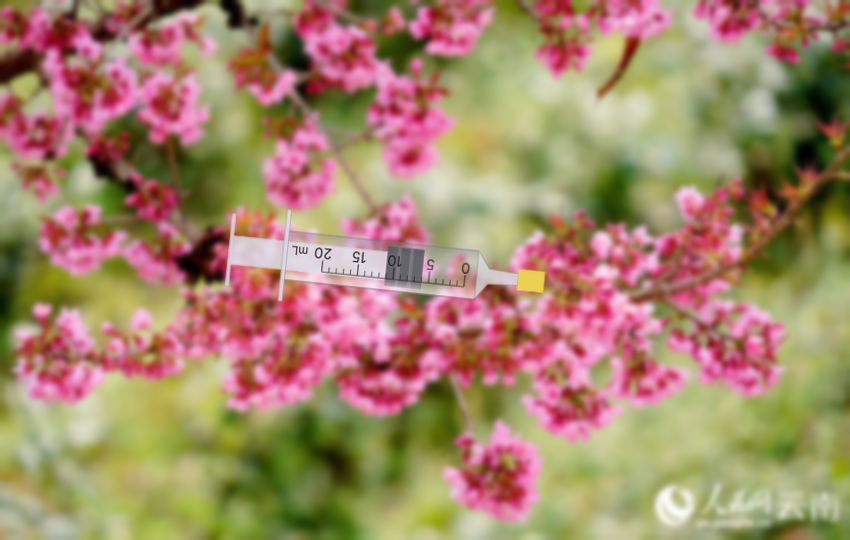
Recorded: 6 (mL)
